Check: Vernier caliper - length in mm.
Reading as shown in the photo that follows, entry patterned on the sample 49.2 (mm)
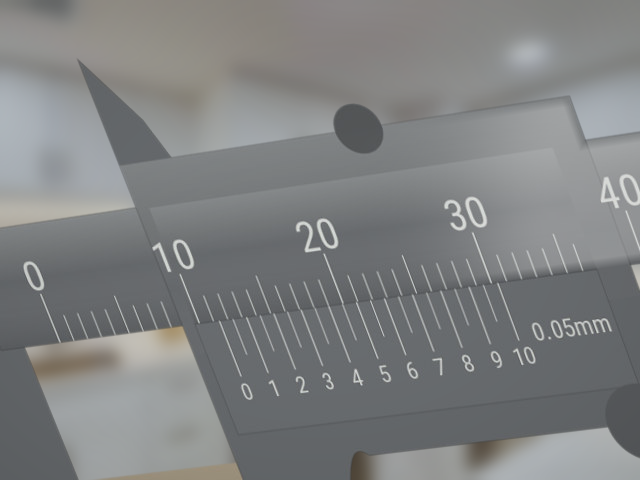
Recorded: 11.4 (mm)
